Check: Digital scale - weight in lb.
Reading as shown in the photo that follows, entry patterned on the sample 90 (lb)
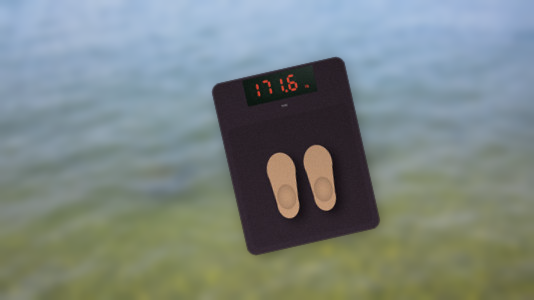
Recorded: 171.6 (lb)
